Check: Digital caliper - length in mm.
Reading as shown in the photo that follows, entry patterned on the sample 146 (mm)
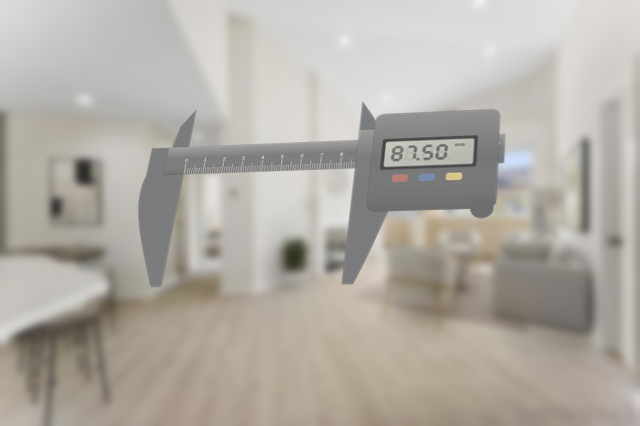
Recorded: 87.50 (mm)
